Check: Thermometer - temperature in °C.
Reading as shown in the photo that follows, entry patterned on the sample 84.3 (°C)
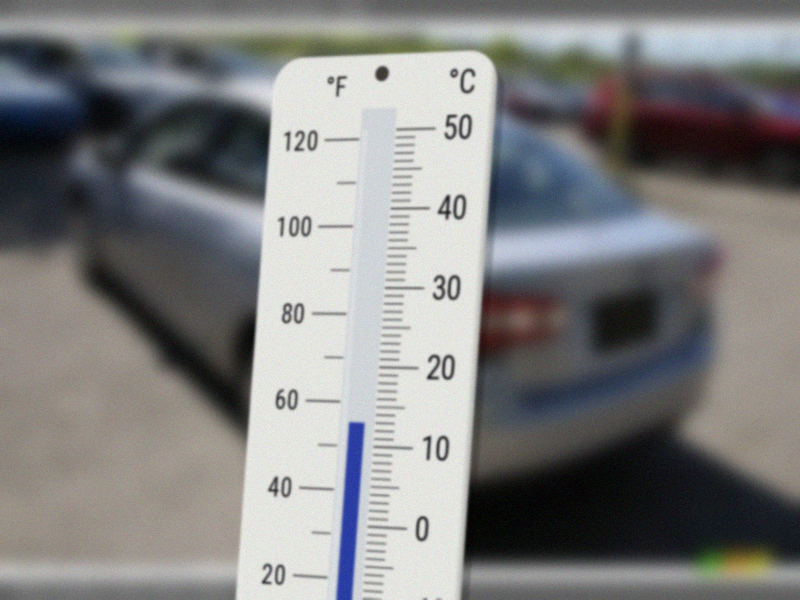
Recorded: 13 (°C)
